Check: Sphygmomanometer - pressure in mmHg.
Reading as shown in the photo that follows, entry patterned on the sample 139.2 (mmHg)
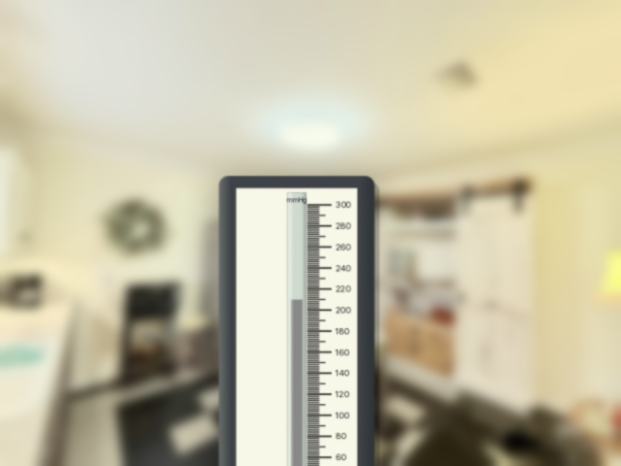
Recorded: 210 (mmHg)
